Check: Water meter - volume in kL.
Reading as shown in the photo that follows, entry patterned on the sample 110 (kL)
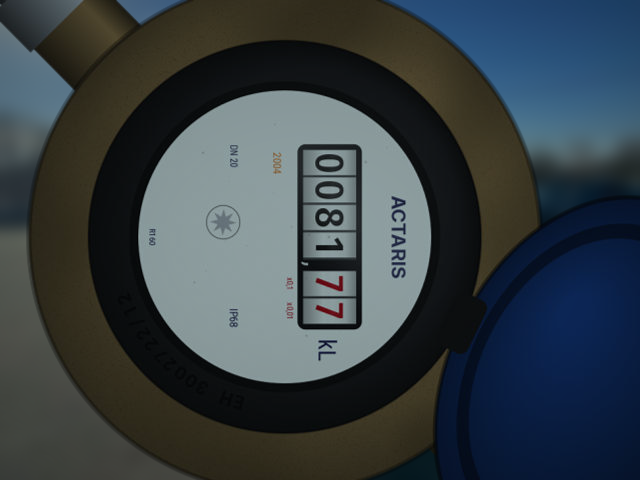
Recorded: 81.77 (kL)
